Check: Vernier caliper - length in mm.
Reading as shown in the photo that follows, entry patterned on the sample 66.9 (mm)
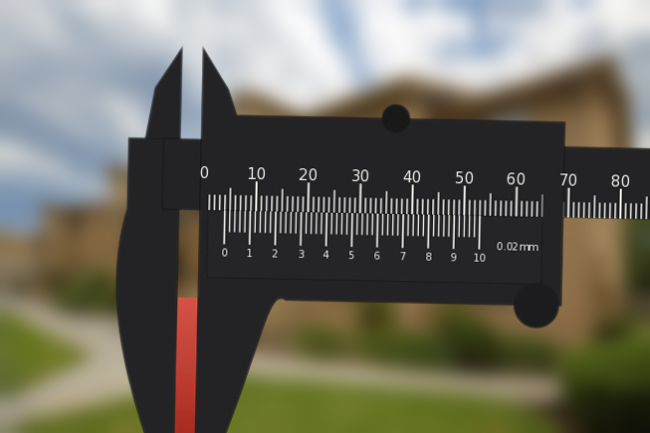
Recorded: 4.0 (mm)
